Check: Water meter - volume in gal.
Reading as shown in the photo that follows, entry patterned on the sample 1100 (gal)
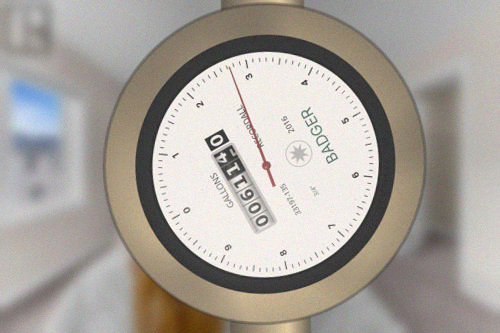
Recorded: 61142.7 (gal)
